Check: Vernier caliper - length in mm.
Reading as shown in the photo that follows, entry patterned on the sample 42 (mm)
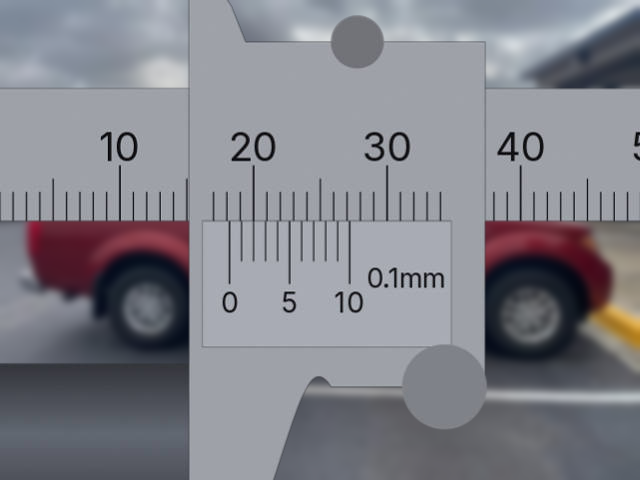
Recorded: 18.2 (mm)
